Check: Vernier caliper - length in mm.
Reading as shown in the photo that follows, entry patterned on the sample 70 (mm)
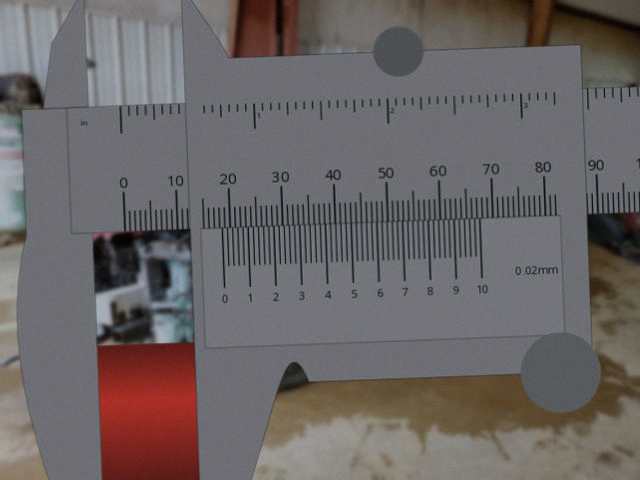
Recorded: 18.5 (mm)
